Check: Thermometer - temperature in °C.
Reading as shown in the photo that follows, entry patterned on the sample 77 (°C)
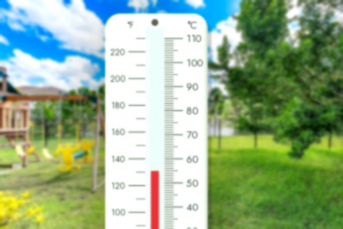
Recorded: 55 (°C)
